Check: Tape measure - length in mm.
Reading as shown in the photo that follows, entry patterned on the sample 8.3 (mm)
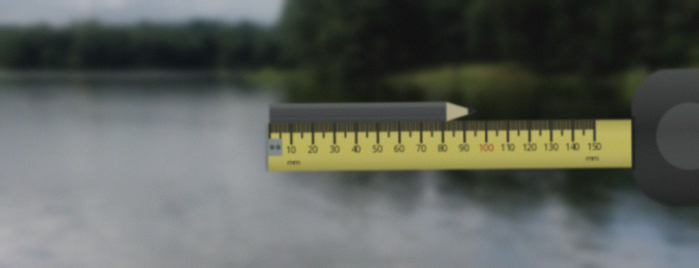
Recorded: 95 (mm)
